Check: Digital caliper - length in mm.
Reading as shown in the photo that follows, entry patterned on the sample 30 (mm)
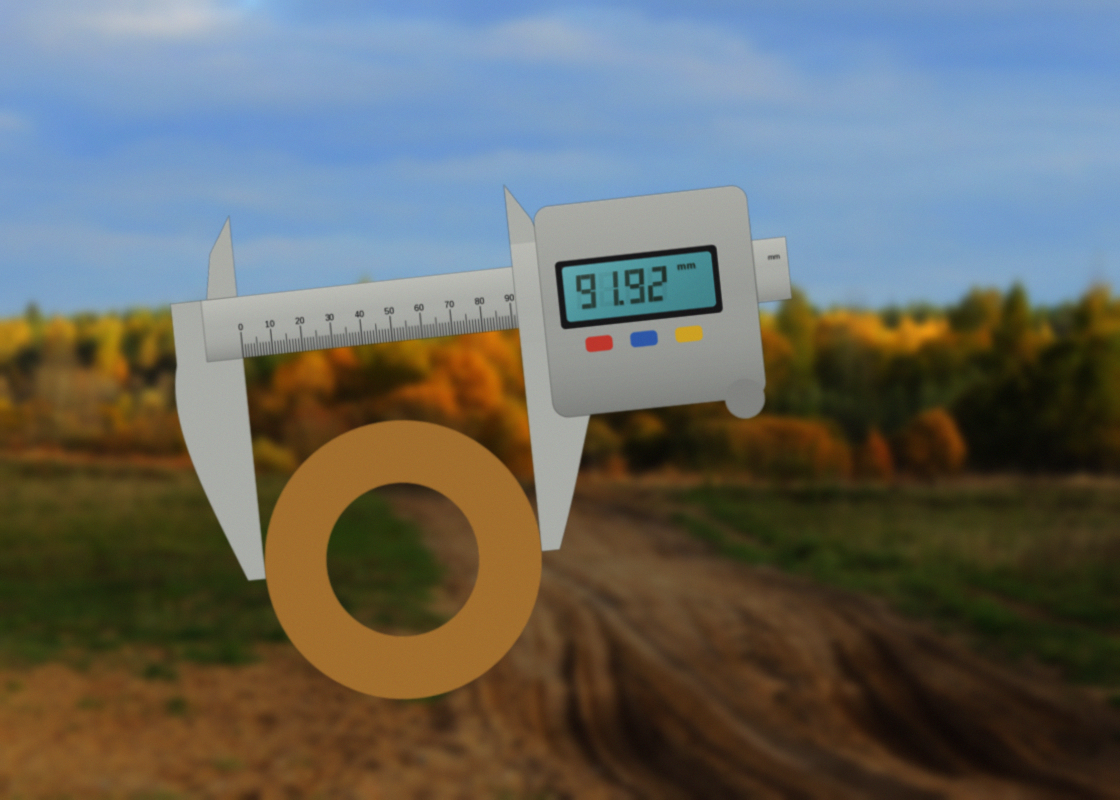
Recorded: 91.92 (mm)
